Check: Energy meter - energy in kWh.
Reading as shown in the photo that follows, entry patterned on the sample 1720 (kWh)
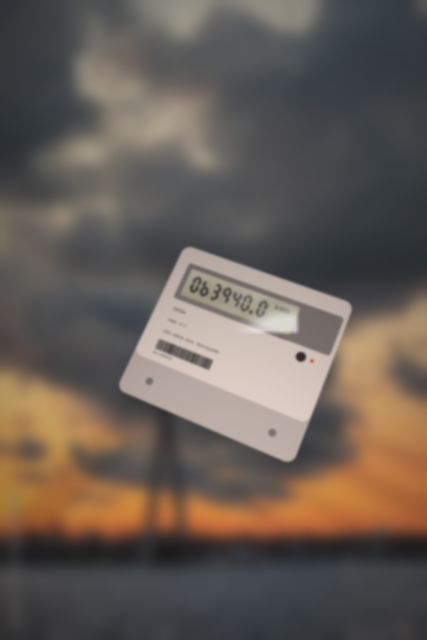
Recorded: 63940.0 (kWh)
